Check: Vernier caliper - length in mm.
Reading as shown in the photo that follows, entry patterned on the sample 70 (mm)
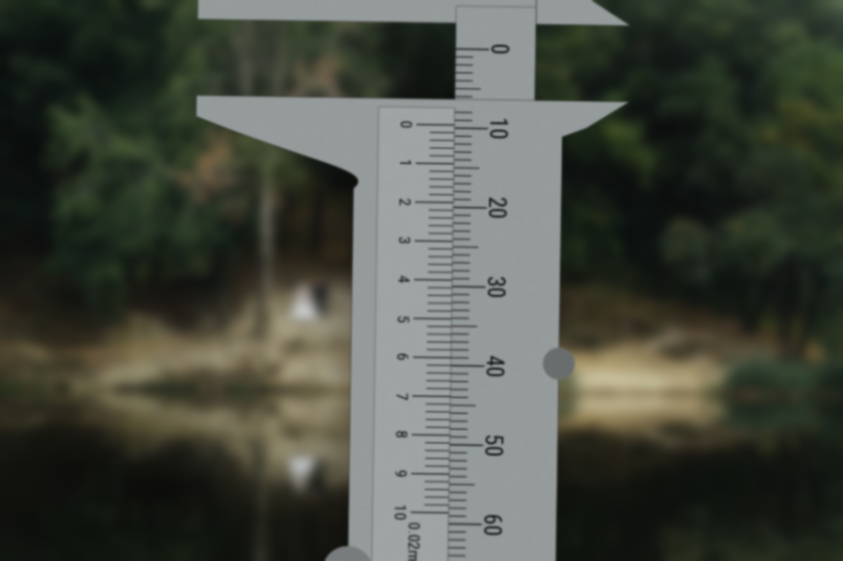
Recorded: 9.6 (mm)
